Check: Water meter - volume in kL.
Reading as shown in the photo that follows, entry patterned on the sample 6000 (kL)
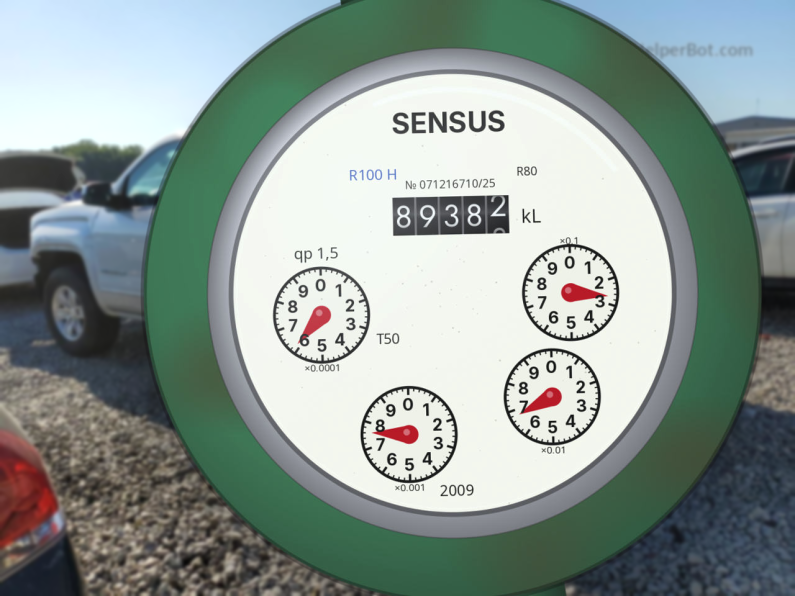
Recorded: 89382.2676 (kL)
